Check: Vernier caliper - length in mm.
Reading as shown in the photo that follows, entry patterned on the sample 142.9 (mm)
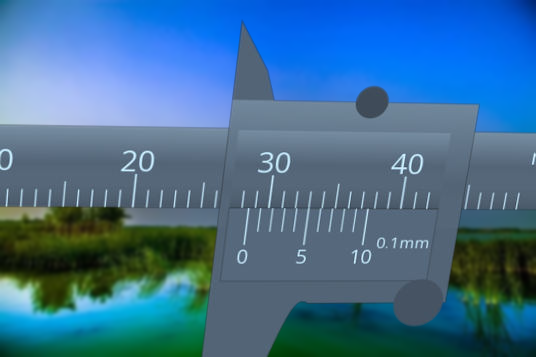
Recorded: 28.5 (mm)
